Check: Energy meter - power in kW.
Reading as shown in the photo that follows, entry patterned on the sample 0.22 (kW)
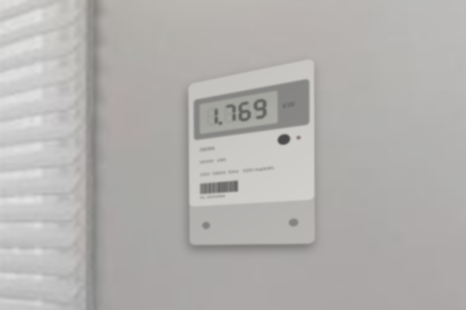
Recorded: 1.769 (kW)
